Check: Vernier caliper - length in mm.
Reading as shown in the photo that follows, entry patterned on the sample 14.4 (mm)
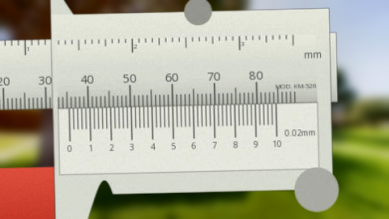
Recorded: 35.5 (mm)
